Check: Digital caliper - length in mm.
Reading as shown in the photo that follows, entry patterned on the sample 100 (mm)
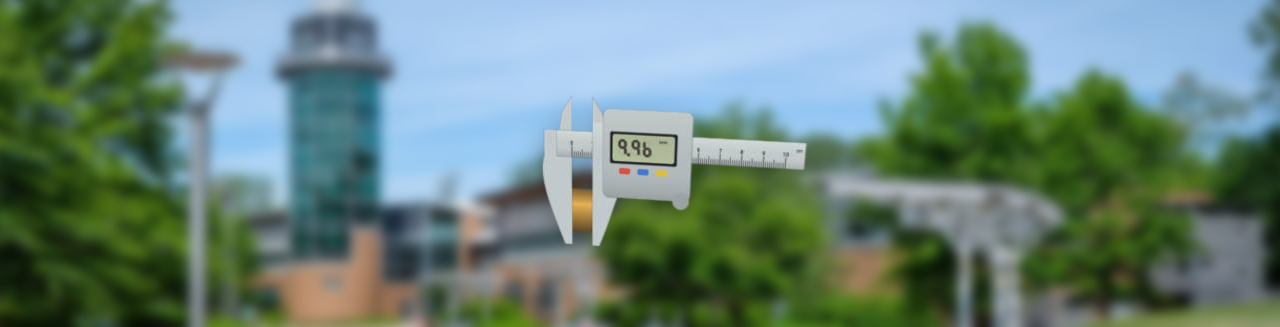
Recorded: 9.96 (mm)
